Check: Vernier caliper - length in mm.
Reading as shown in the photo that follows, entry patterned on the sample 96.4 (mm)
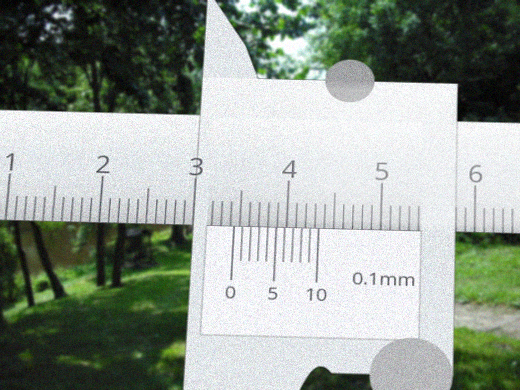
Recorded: 34.4 (mm)
